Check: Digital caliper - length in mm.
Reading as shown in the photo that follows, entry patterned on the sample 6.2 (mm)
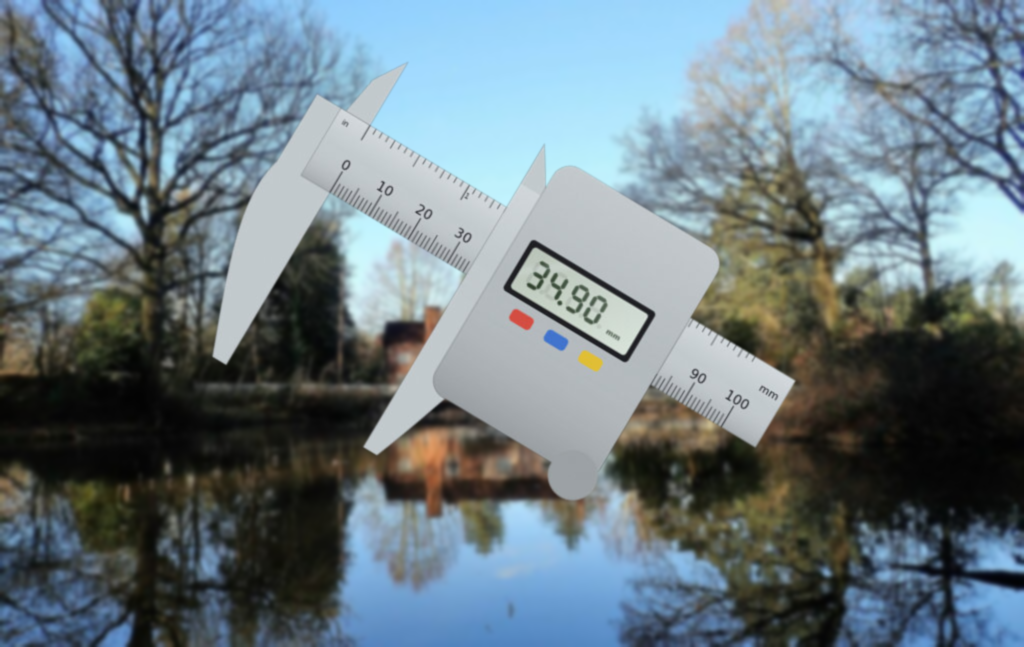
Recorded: 34.90 (mm)
